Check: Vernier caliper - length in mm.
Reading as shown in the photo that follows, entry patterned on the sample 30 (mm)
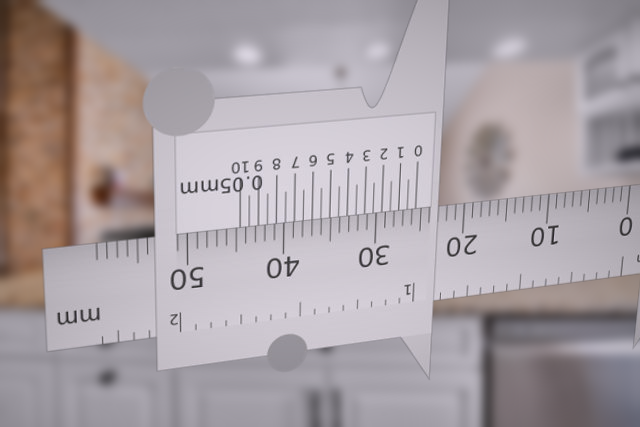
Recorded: 25.6 (mm)
